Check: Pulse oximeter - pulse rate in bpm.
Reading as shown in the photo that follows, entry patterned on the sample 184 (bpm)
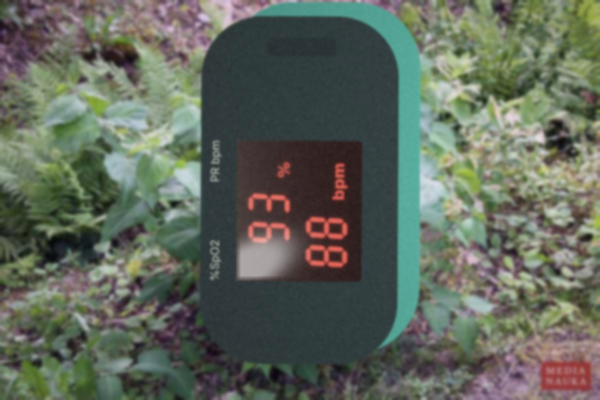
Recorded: 88 (bpm)
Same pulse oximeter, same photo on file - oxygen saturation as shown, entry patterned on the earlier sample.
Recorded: 93 (%)
